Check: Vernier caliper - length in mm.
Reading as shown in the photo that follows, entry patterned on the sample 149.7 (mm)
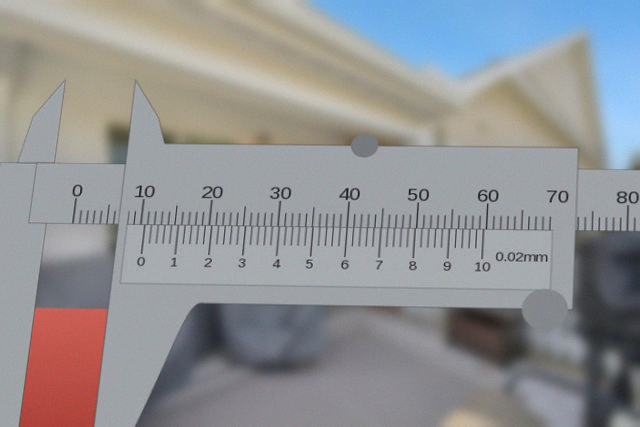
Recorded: 10.6 (mm)
